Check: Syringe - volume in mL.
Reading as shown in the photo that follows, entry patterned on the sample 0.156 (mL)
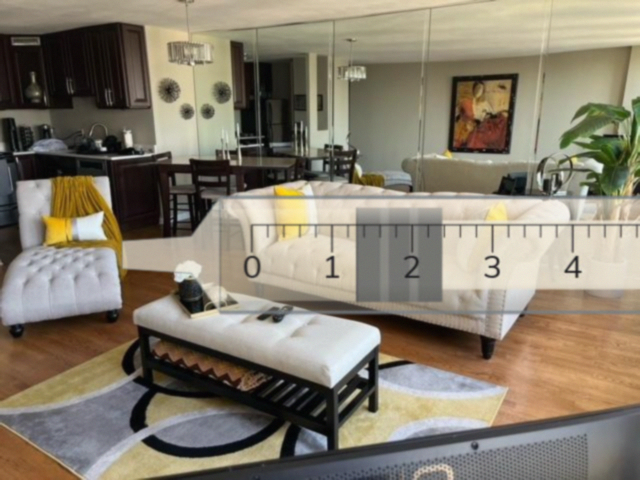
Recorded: 1.3 (mL)
